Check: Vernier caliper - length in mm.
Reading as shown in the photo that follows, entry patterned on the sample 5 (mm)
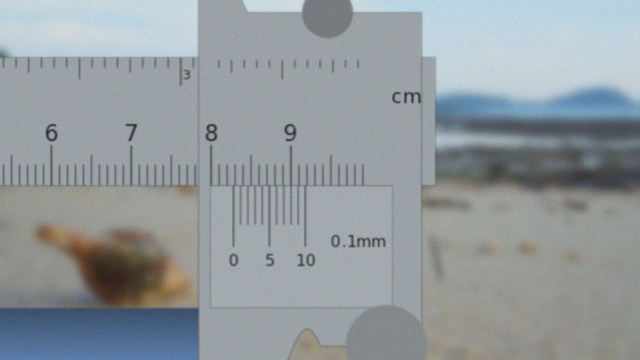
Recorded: 82.8 (mm)
